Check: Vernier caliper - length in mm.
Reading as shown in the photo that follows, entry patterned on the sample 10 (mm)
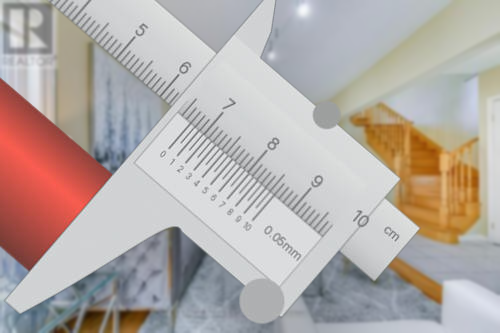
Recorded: 67.0 (mm)
